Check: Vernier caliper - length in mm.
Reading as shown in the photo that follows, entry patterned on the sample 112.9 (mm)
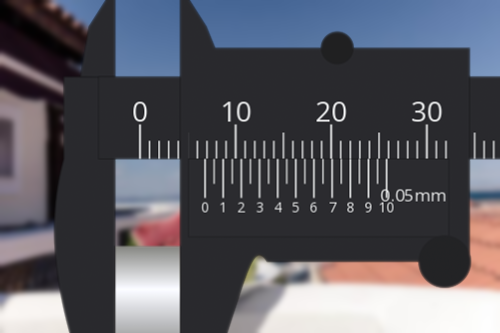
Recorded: 6.8 (mm)
